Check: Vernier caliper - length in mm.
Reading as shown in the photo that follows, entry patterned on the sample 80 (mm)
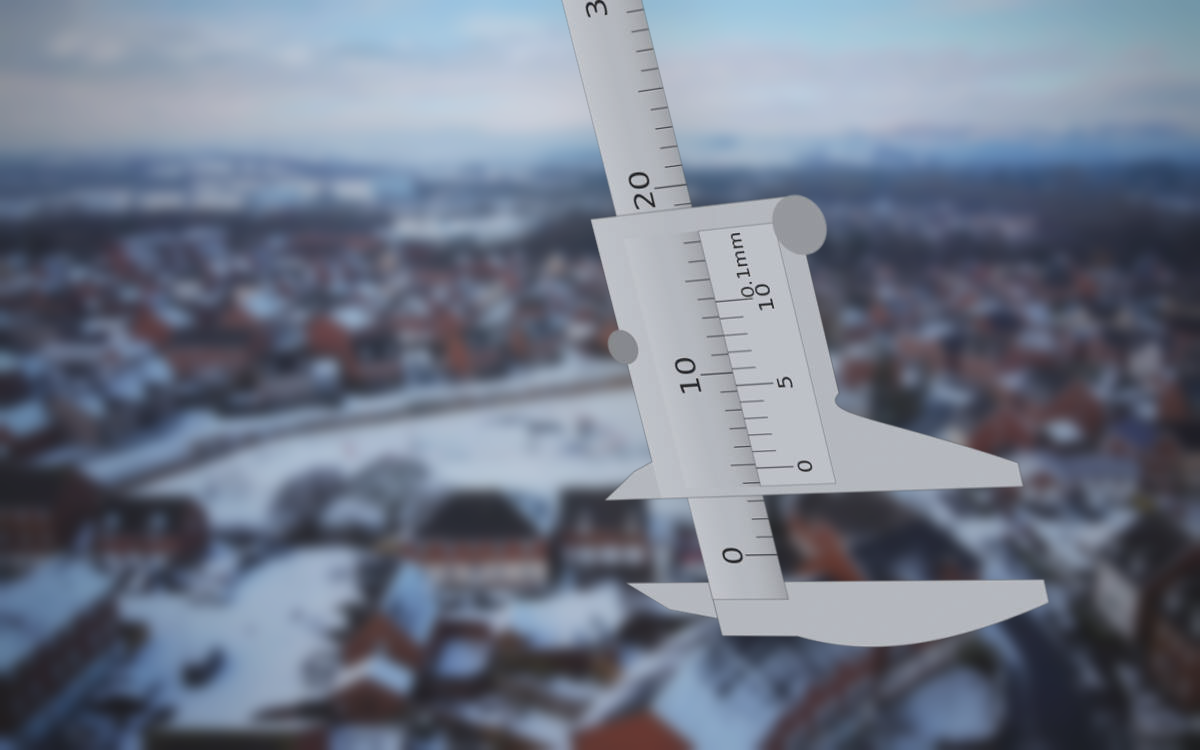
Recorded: 4.8 (mm)
